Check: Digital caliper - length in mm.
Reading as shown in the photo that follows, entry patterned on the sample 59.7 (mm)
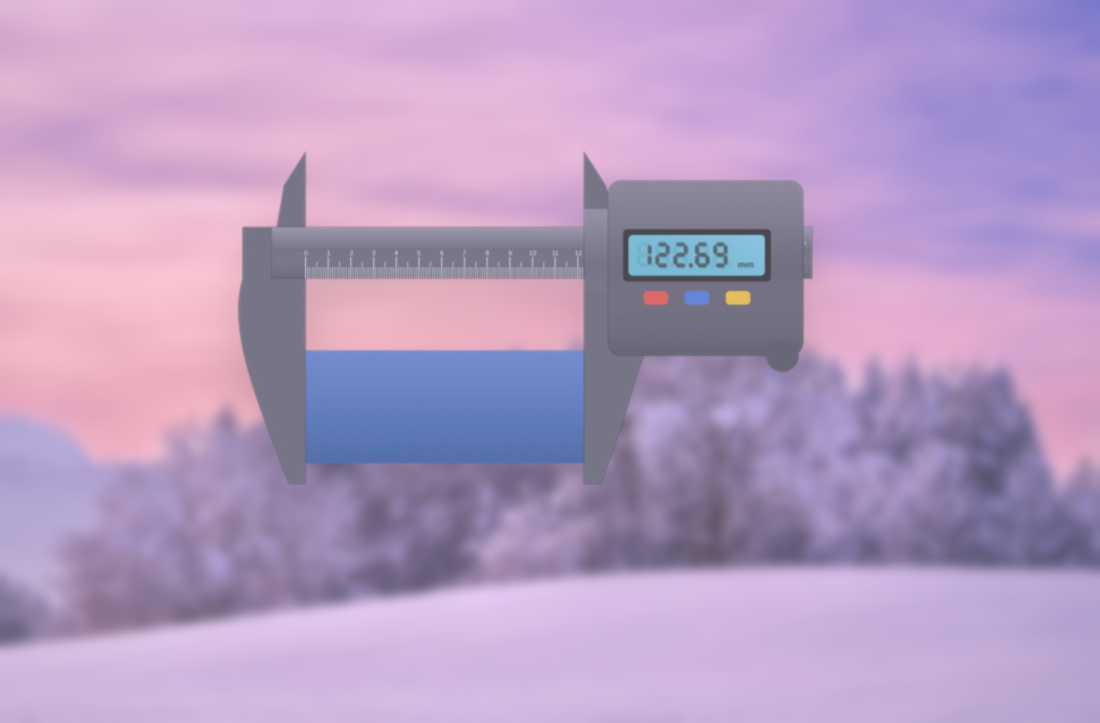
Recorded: 122.69 (mm)
